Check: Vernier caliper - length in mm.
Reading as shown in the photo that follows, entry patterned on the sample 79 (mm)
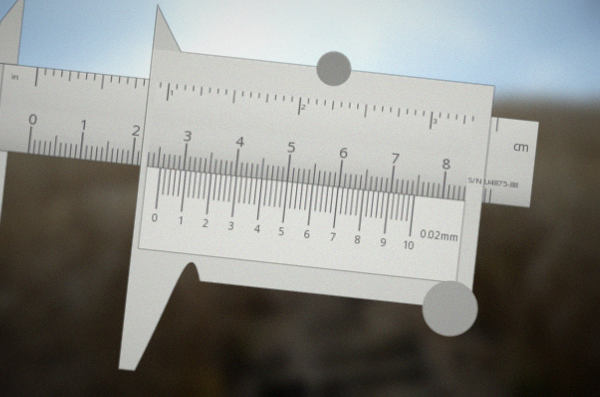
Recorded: 25.5 (mm)
